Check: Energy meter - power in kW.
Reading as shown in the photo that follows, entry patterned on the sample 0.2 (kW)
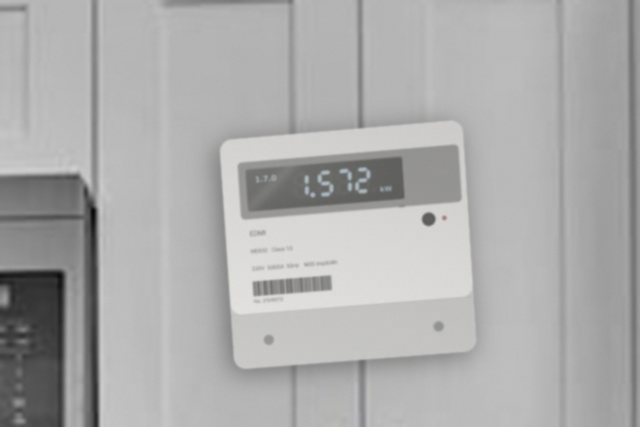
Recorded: 1.572 (kW)
